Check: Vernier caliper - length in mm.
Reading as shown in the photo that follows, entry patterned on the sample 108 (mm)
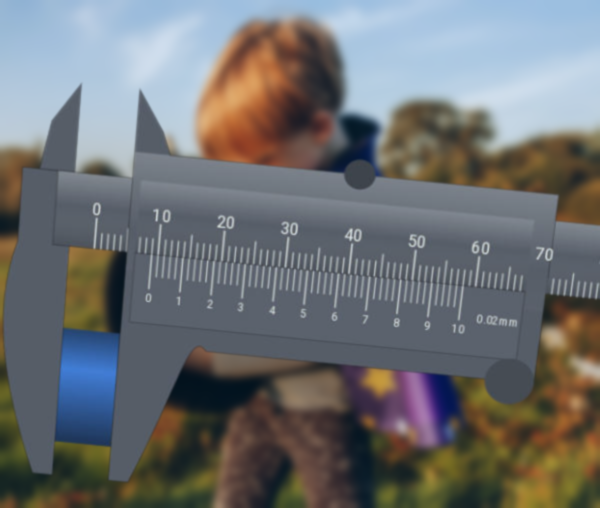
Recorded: 9.0 (mm)
